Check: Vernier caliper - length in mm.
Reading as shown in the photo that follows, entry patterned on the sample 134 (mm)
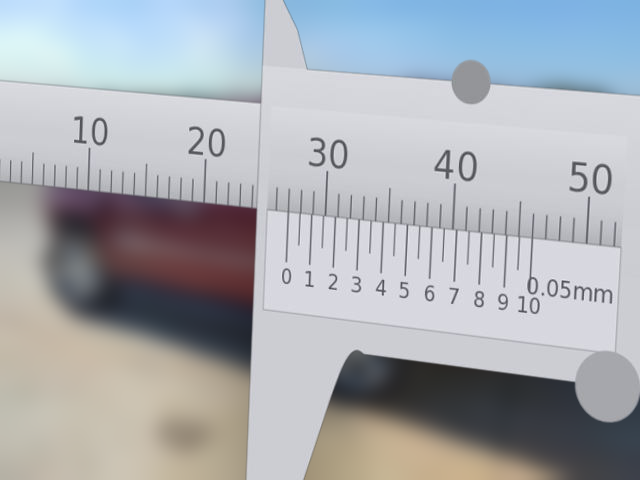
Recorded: 27.0 (mm)
